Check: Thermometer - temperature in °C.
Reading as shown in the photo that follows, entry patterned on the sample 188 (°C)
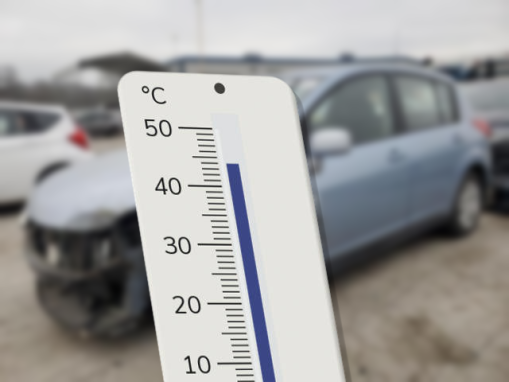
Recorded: 44 (°C)
